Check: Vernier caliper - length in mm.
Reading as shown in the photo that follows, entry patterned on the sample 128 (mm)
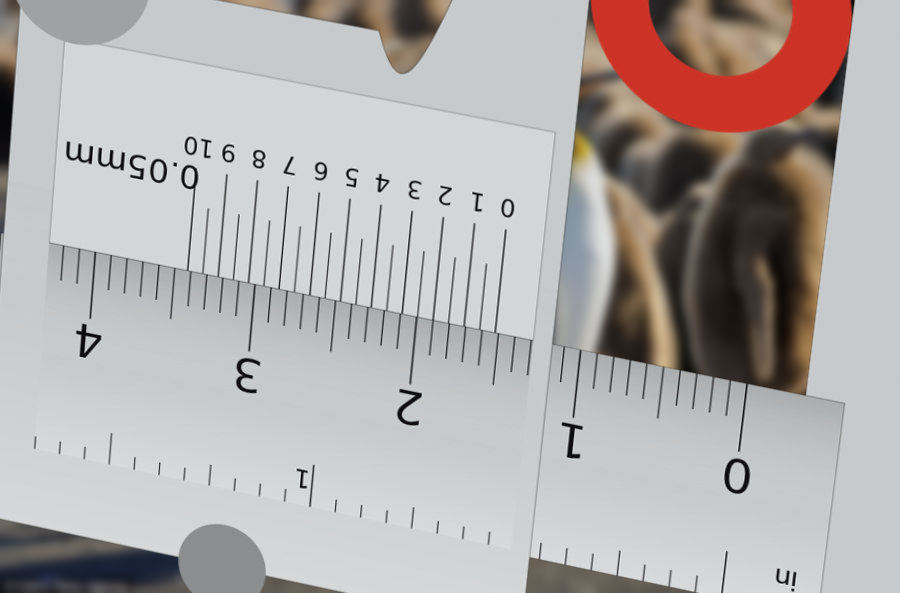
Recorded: 15.2 (mm)
